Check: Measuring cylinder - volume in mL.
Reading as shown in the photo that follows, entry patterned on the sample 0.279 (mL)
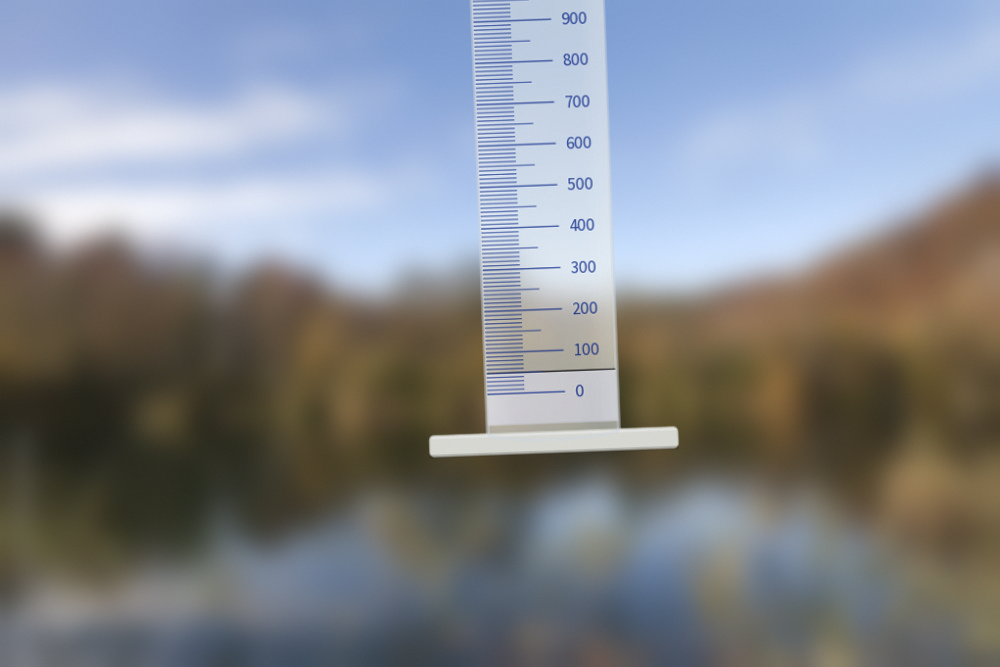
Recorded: 50 (mL)
